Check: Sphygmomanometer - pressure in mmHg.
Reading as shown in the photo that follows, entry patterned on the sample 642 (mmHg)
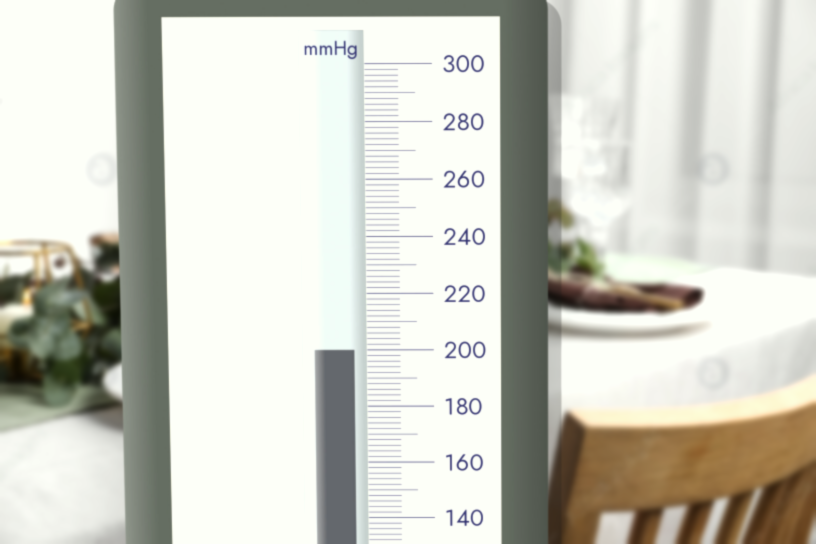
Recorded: 200 (mmHg)
